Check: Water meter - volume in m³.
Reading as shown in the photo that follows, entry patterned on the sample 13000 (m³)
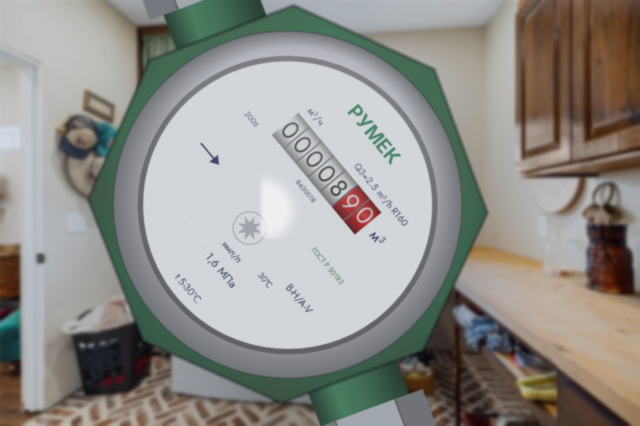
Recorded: 8.90 (m³)
